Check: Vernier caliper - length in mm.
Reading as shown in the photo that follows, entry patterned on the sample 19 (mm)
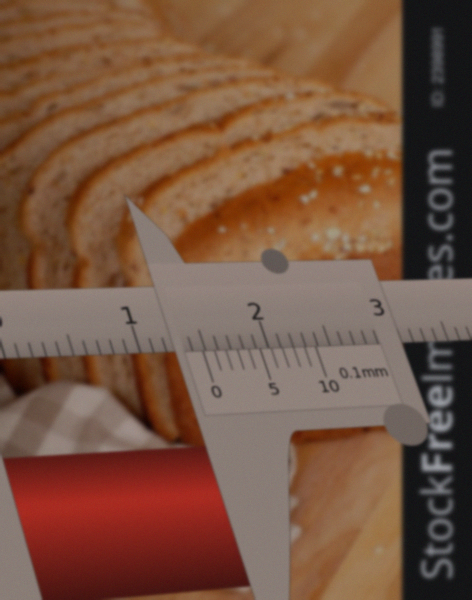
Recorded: 14.8 (mm)
